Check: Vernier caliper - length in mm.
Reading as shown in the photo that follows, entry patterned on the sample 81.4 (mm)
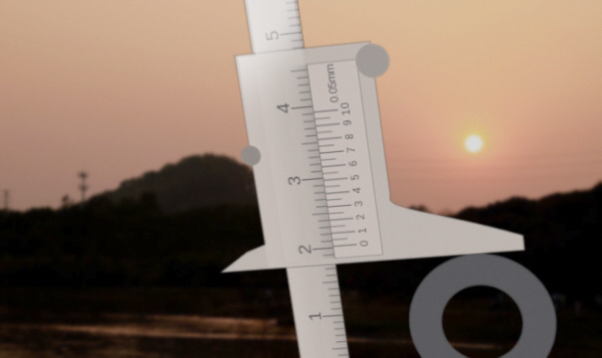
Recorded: 20.2 (mm)
